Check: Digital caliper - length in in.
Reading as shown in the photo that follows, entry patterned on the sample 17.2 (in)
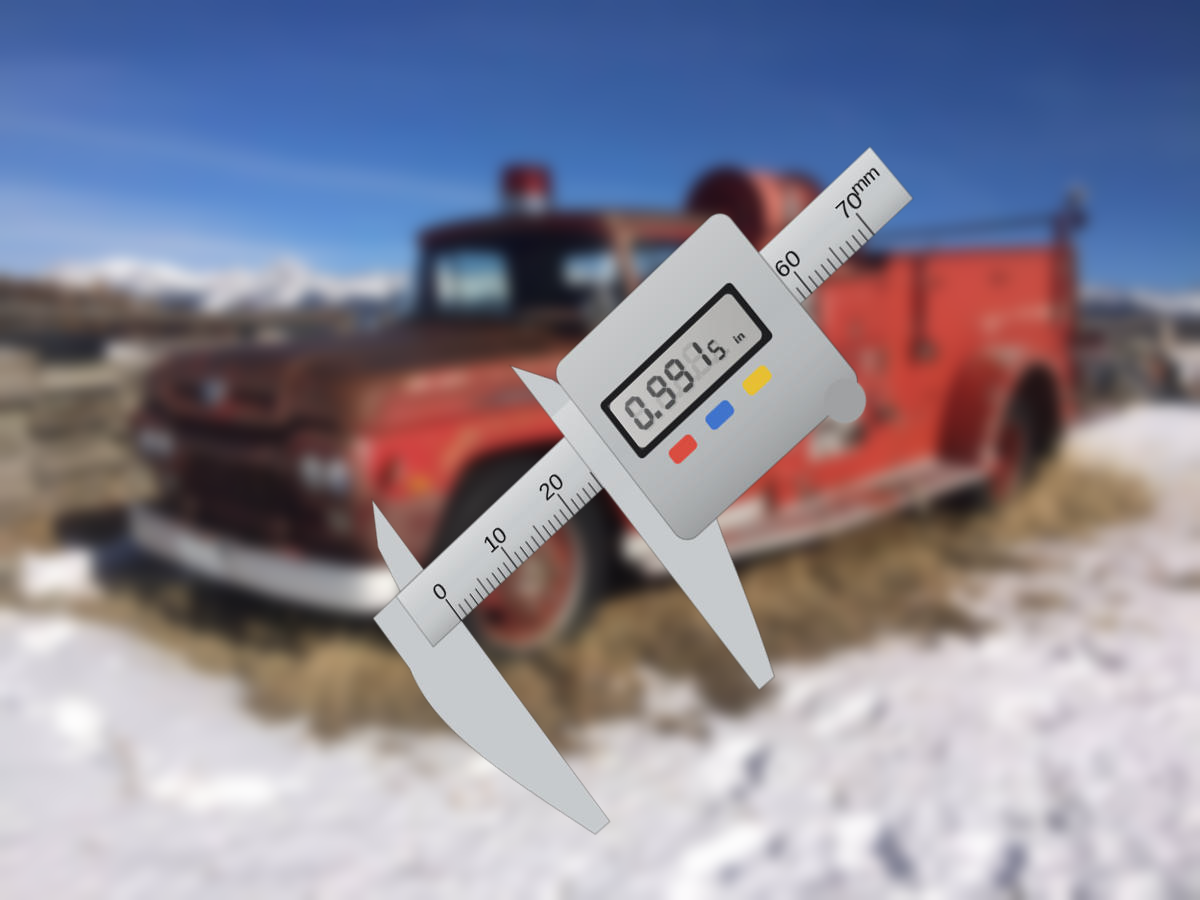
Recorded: 0.9915 (in)
